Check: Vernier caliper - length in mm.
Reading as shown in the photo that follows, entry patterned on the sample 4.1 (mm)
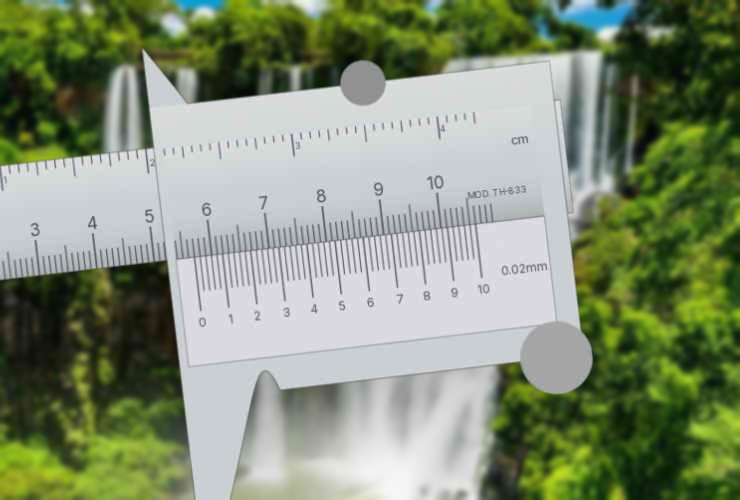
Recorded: 57.0 (mm)
